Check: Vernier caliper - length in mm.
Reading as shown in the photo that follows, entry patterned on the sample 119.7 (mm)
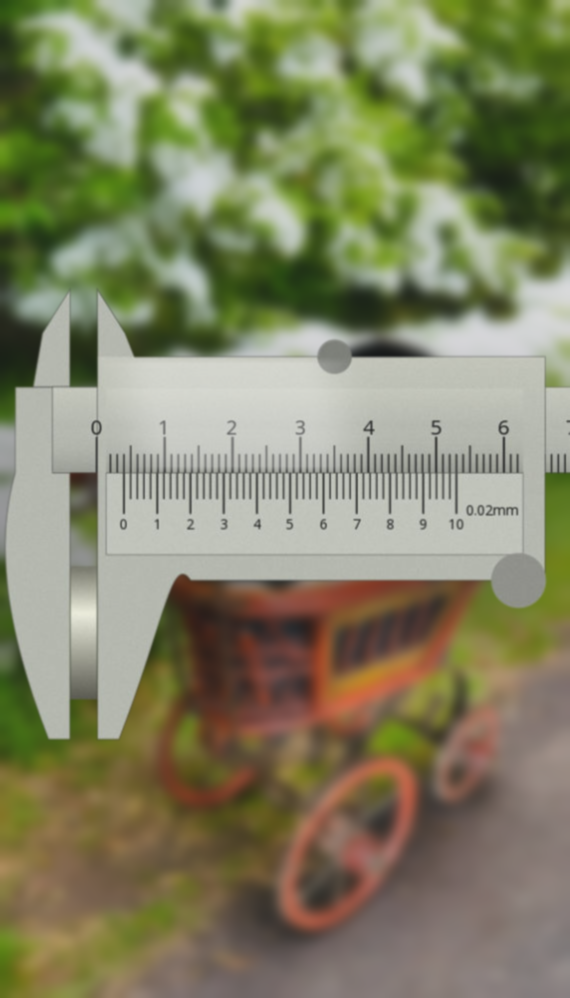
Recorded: 4.0 (mm)
